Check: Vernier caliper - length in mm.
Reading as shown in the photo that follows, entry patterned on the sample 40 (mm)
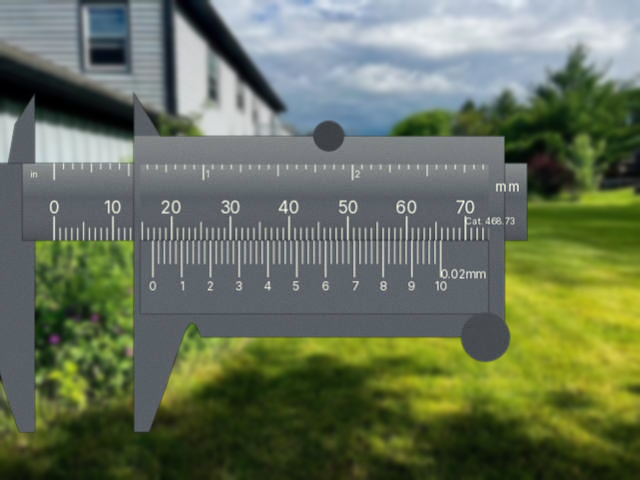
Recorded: 16.8 (mm)
